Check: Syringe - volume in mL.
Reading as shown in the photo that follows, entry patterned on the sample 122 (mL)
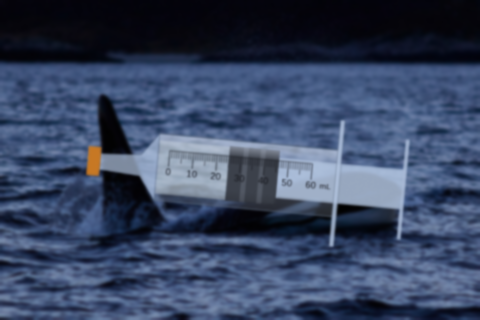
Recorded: 25 (mL)
